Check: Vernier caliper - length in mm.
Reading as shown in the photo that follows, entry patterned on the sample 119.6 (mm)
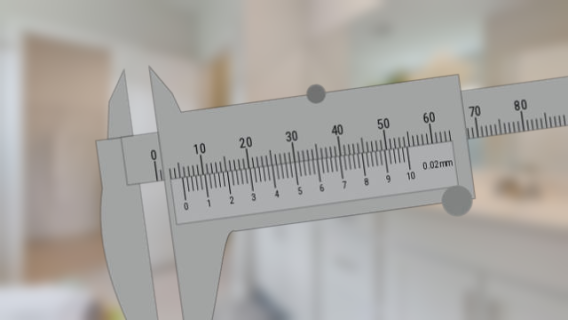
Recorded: 5.5 (mm)
